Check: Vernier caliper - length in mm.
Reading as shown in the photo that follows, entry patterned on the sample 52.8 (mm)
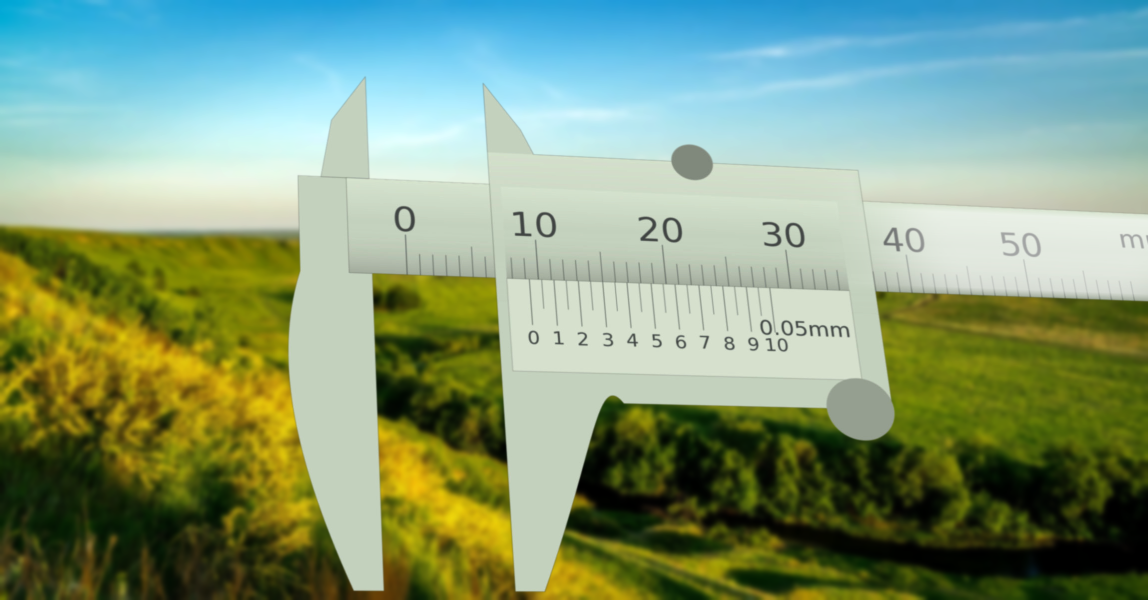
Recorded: 9.3 (mm)
